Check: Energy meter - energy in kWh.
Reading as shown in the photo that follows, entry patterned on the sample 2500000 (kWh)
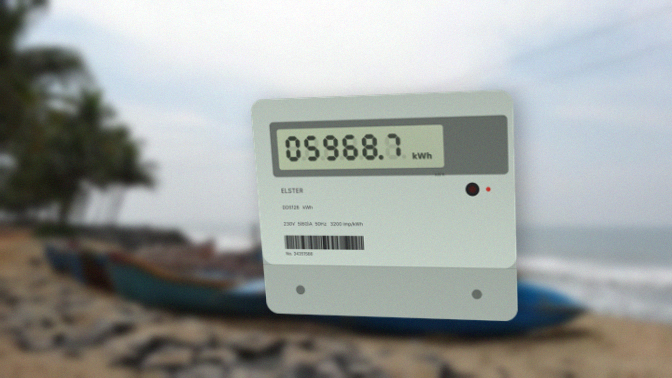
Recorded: 5968.7 (kWh)
